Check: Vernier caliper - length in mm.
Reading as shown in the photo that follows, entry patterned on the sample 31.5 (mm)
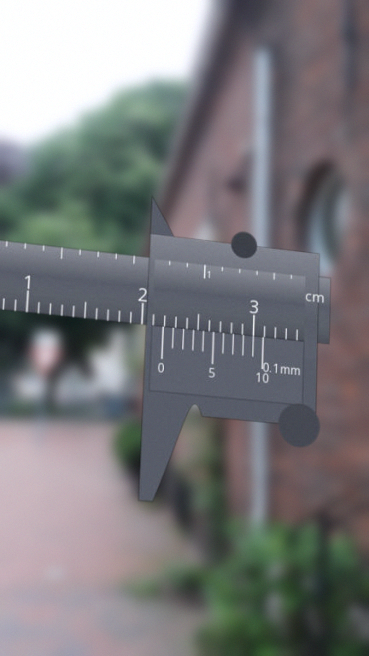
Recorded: 21.9 (mm)
